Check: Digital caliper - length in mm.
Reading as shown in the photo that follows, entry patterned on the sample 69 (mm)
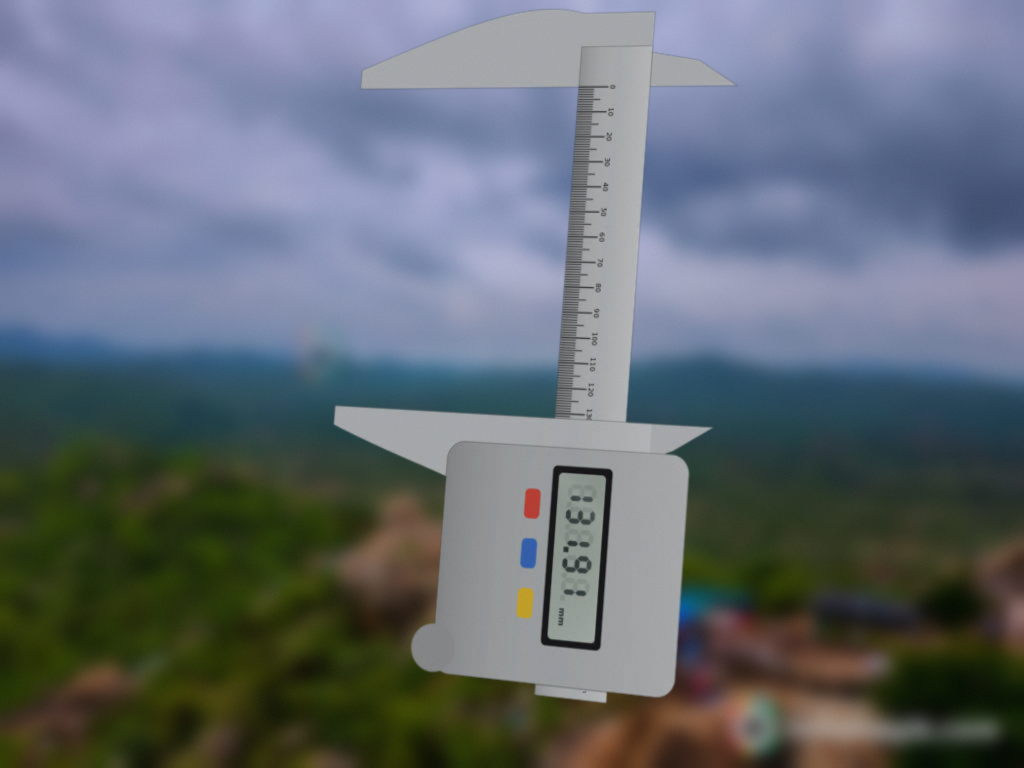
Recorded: 131.91 (mm)
